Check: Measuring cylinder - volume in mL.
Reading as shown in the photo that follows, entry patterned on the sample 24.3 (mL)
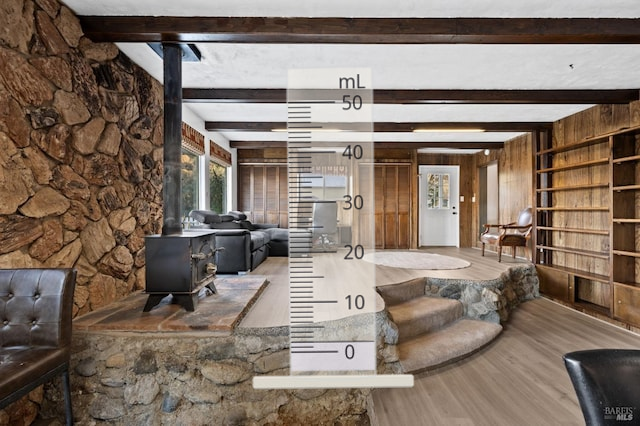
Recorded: 2 (mL)
